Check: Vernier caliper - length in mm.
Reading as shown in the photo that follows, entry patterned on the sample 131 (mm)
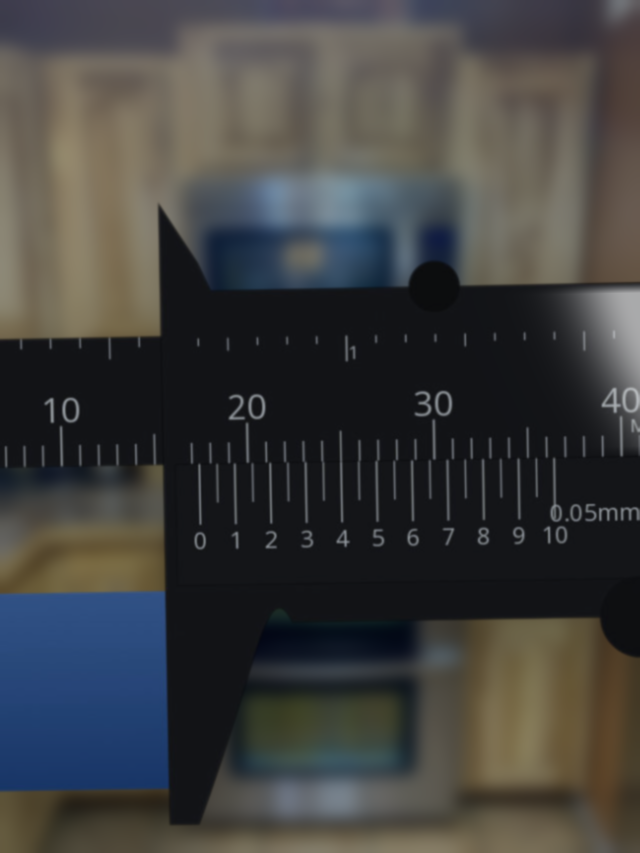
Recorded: 17.4 (mm)
